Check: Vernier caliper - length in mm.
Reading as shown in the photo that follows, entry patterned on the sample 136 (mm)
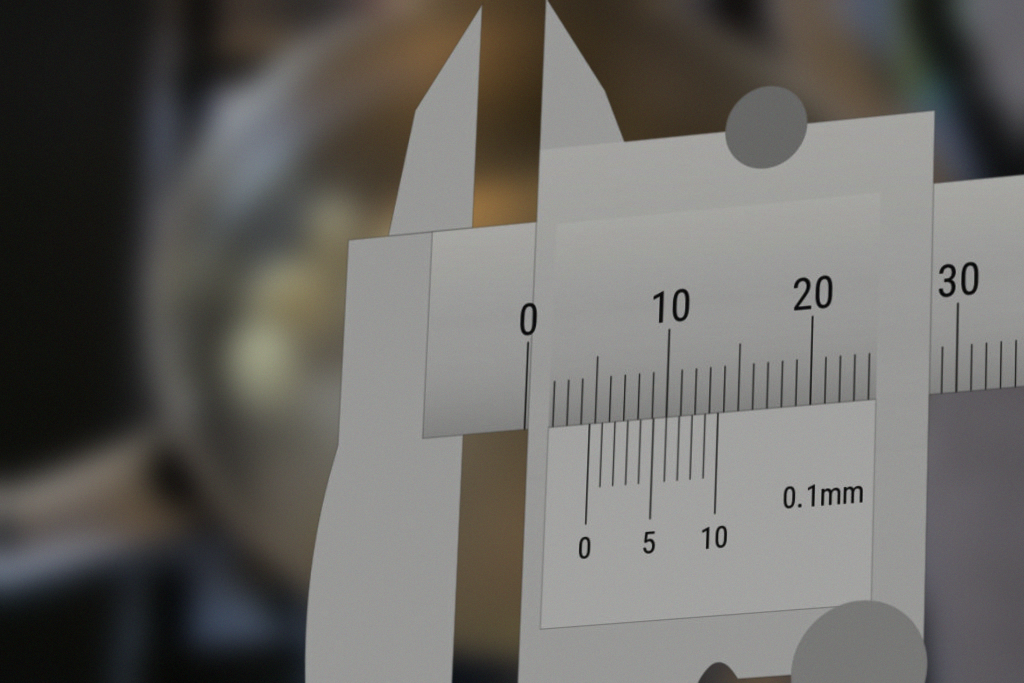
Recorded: 4.6 (mm)
